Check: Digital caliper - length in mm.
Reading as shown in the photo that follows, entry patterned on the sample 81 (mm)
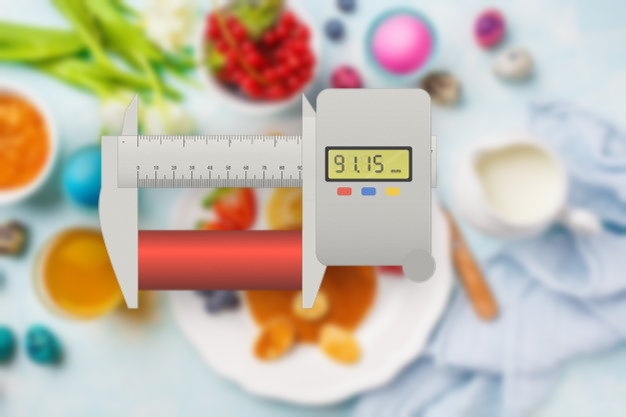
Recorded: 91.15 (mm)
